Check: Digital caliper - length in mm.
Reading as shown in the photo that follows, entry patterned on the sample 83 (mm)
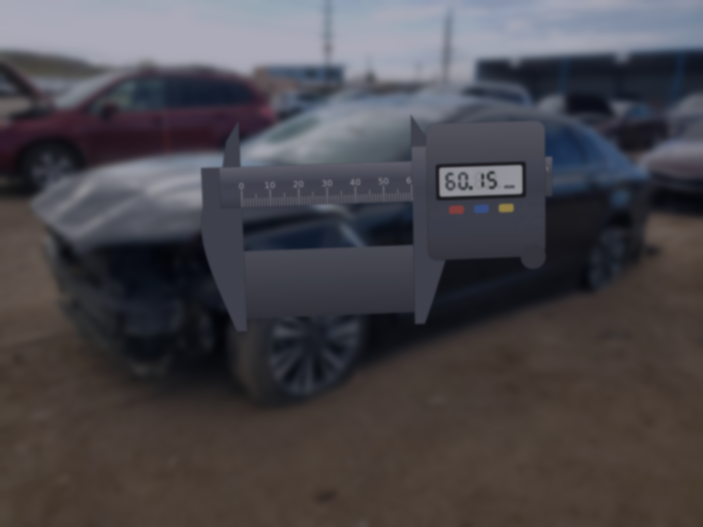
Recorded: 60.15 (mm)
